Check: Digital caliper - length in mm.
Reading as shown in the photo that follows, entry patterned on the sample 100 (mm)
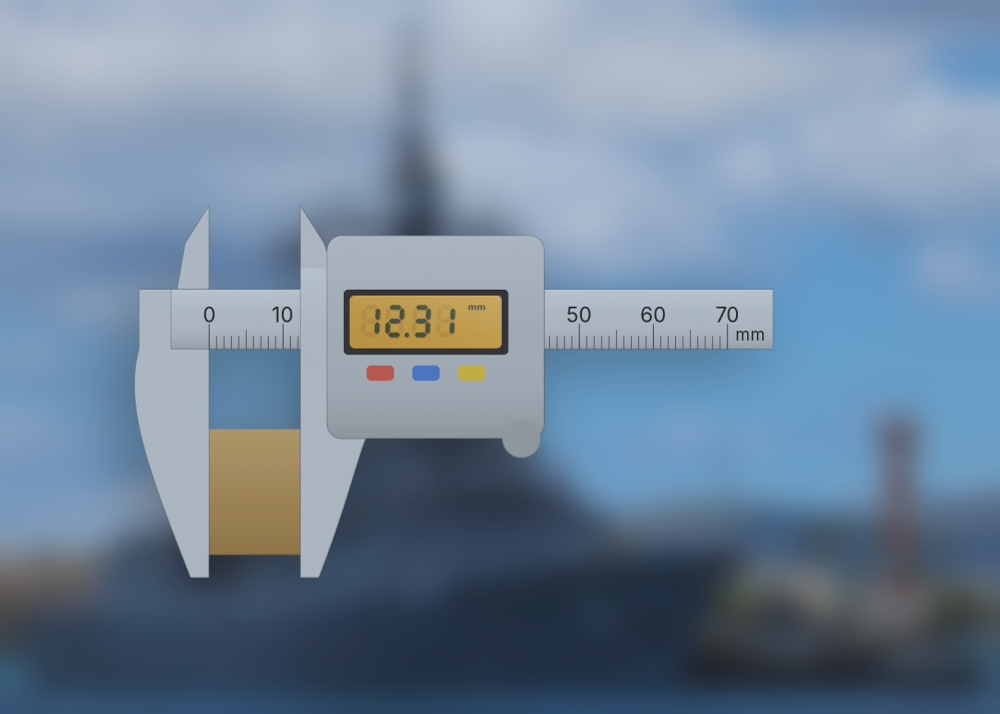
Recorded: 12.31 (mm)
